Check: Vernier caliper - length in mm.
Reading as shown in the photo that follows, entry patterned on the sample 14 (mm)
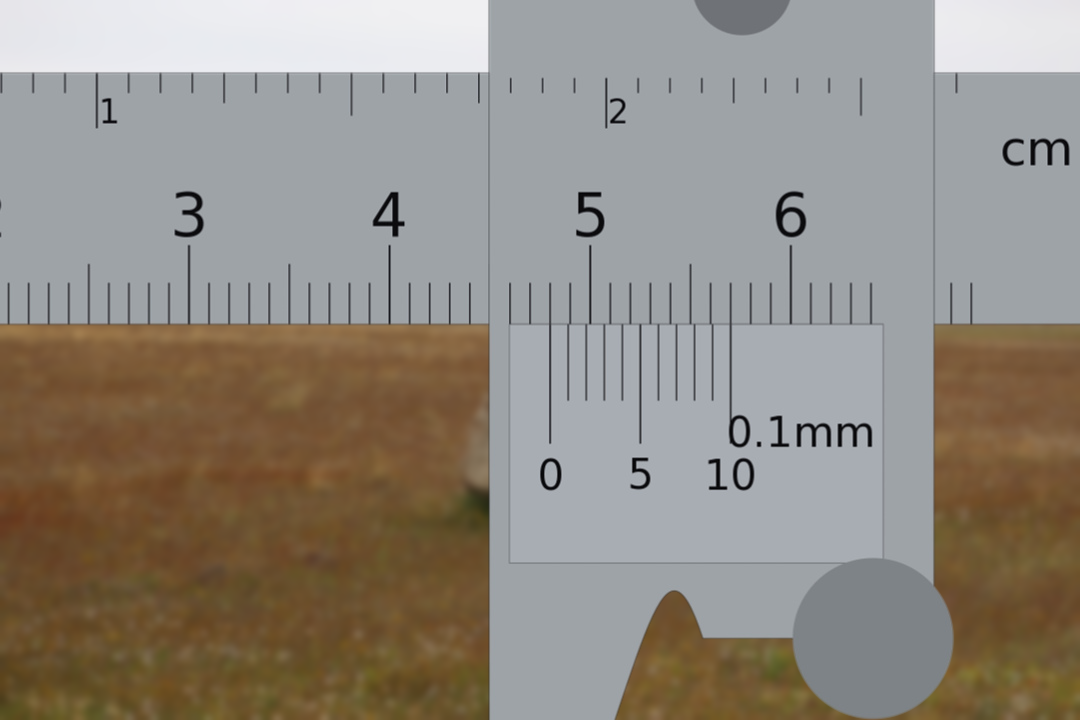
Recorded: 48.0 (mm)
